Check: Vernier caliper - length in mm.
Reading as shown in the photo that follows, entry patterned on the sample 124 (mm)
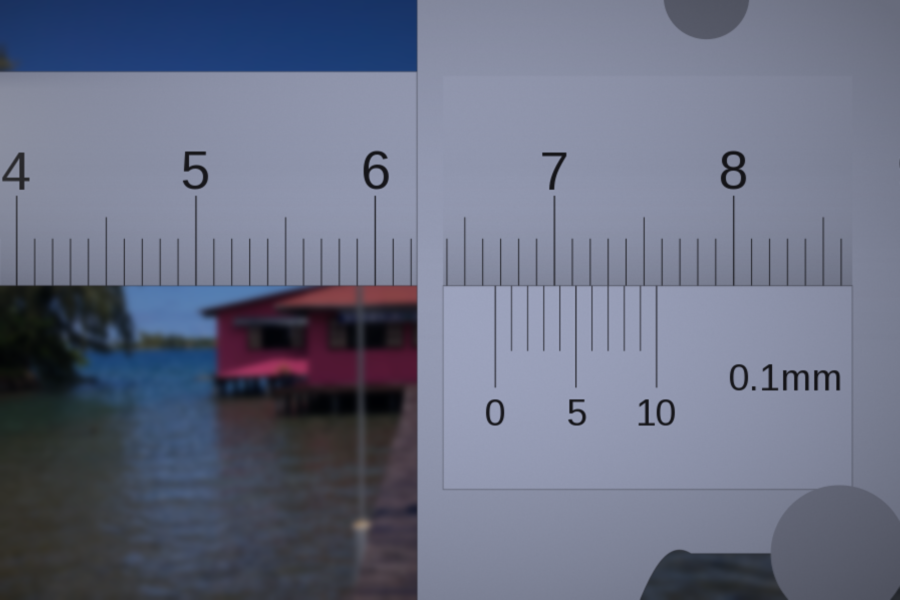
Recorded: 66.7 (mm)
